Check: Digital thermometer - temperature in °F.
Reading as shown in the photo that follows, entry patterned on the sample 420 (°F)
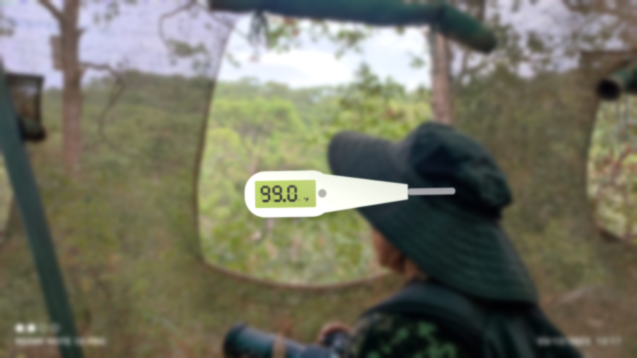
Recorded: 99.0 (°F)
